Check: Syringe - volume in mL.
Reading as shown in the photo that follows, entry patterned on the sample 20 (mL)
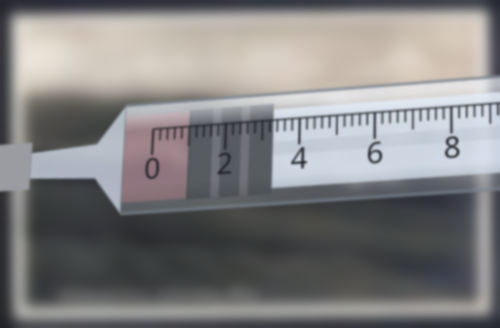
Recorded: 1 (mL)
